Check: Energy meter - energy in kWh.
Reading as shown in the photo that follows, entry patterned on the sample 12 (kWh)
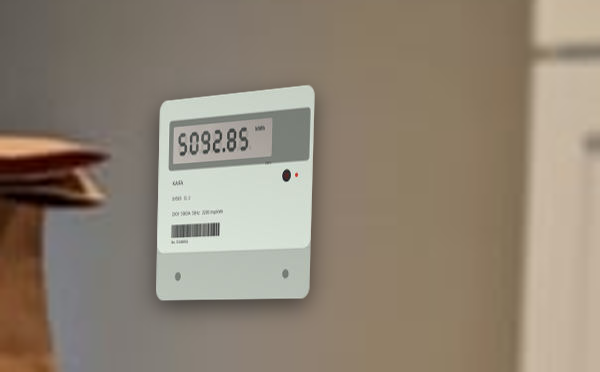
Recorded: 5092.85 (kWh)
